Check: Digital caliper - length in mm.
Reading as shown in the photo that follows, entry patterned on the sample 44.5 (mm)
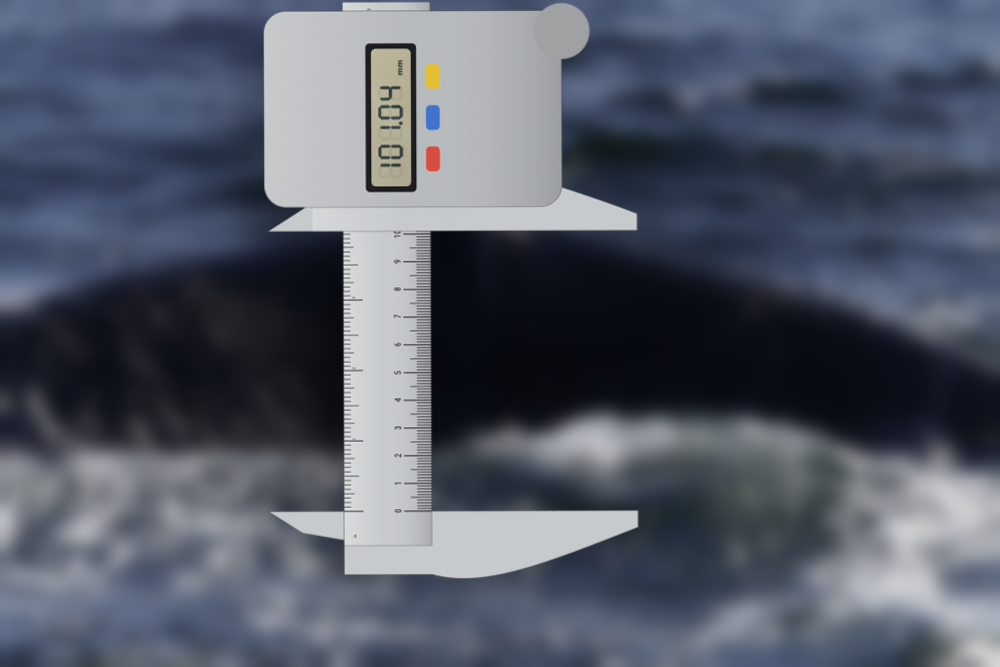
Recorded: 101.04 (mm)
